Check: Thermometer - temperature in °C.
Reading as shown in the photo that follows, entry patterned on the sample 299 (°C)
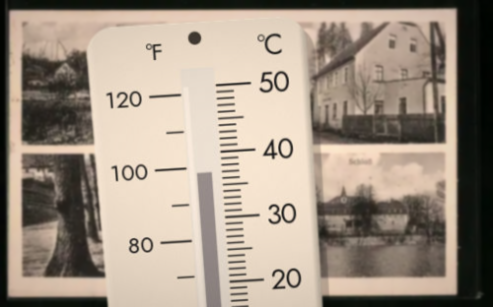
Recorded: 37 (°C)
